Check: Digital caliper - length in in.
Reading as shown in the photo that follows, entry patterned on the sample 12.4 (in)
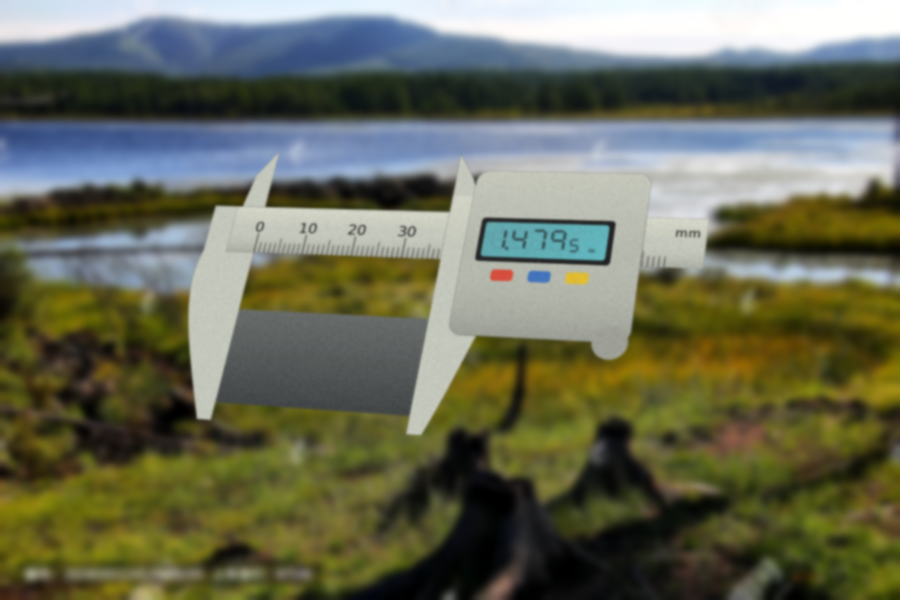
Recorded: 1.4795 (in)
